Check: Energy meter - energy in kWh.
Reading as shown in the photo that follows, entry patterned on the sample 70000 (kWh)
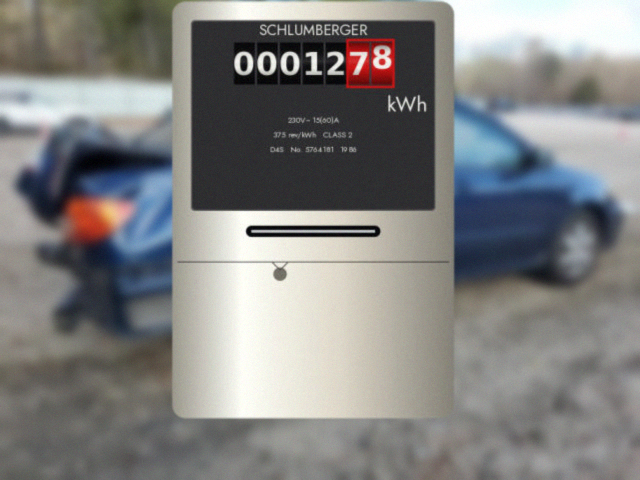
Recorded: 12.78 (kWh)
